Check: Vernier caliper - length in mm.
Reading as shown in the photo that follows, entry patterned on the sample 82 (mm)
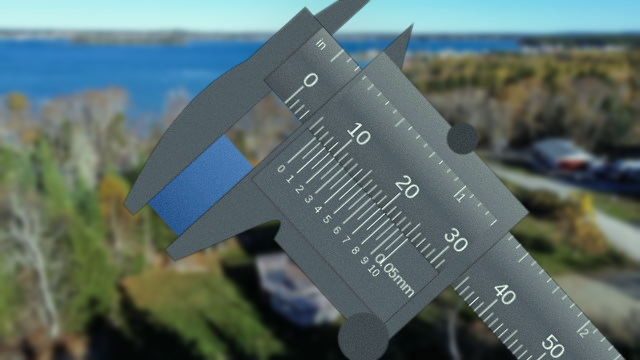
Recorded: 6.4 (mm)
